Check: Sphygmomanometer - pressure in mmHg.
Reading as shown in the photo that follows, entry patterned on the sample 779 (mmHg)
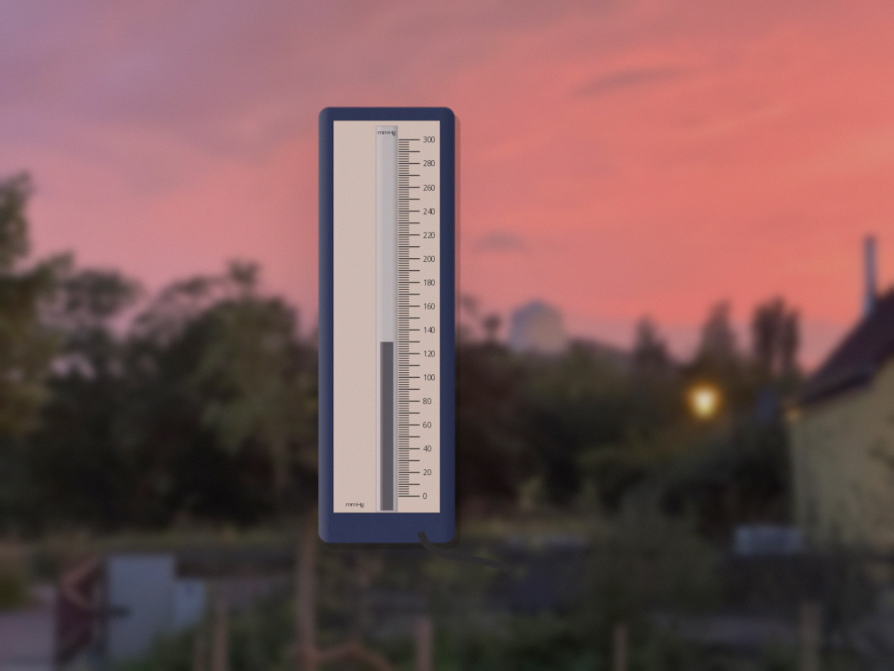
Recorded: 130 (mmHg)
